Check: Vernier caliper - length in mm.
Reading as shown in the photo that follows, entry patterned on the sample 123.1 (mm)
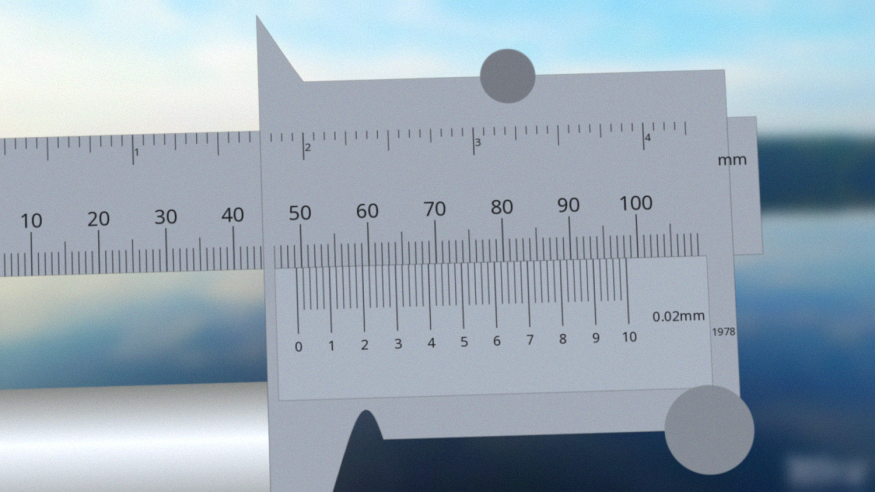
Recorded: 49.2 (mm)
